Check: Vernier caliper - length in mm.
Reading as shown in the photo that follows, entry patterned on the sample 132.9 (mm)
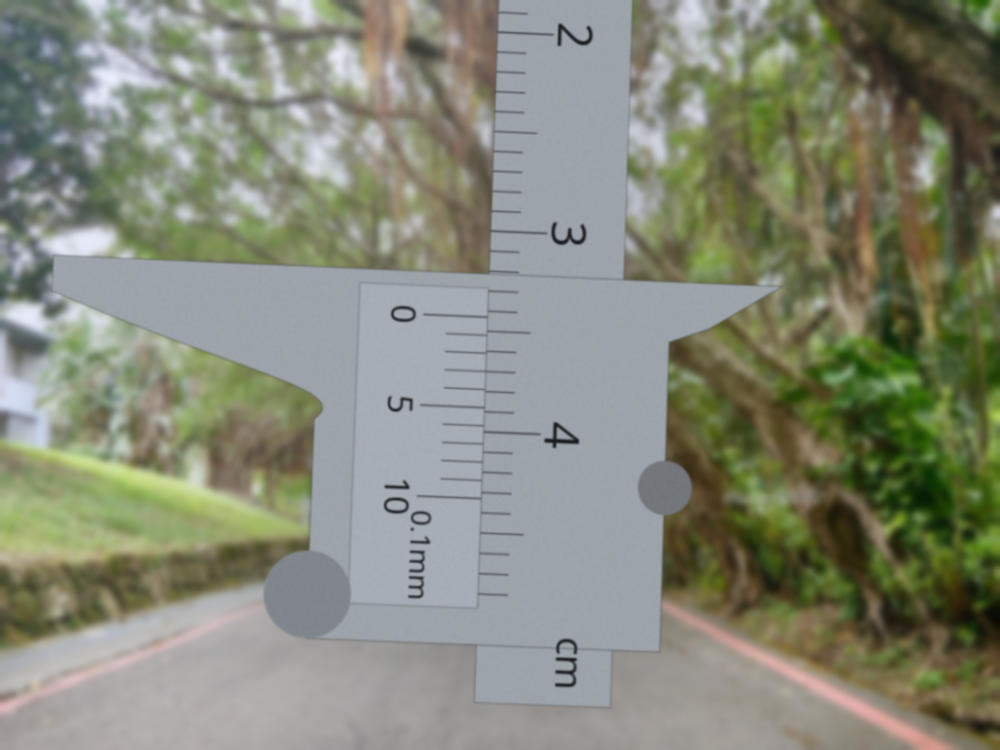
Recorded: 34.3 (mm)
